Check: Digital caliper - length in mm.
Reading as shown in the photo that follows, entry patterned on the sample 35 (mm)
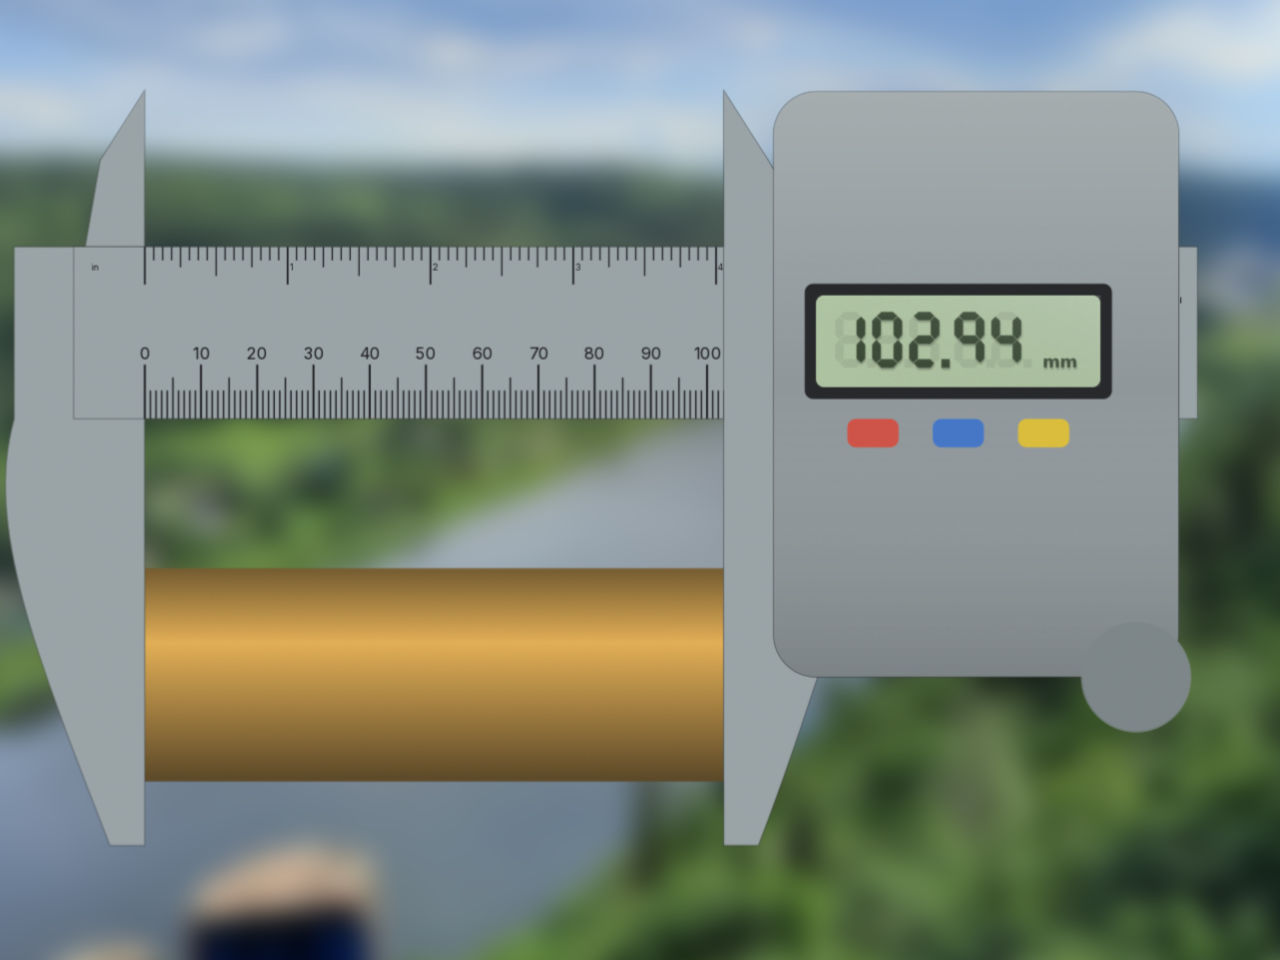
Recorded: 102.94 (mm)
